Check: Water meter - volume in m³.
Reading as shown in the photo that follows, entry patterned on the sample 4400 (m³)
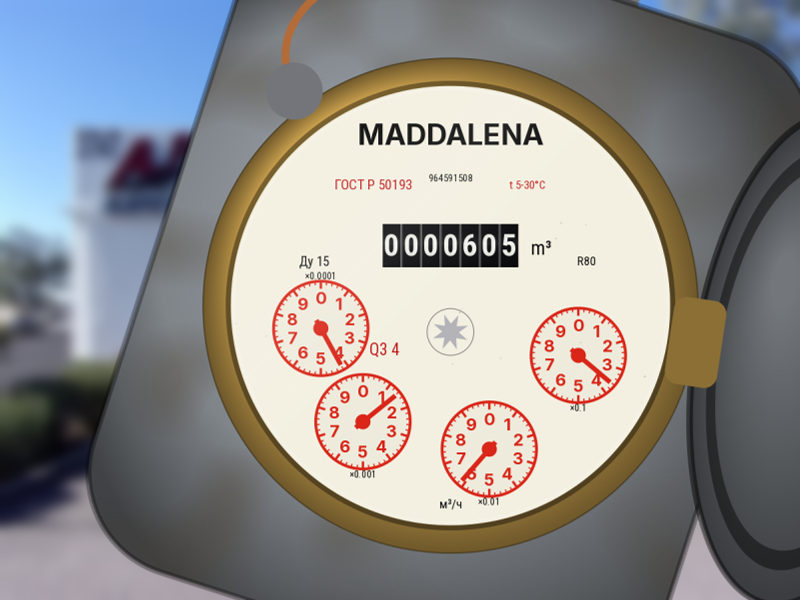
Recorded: 605.3614 (m³)
